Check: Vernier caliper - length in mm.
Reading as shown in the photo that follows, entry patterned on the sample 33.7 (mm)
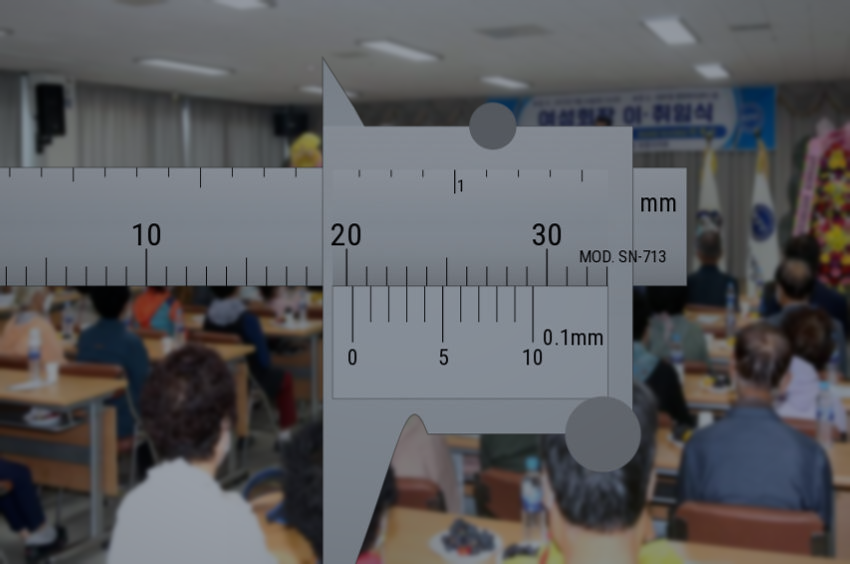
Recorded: 20.3 (mm)
